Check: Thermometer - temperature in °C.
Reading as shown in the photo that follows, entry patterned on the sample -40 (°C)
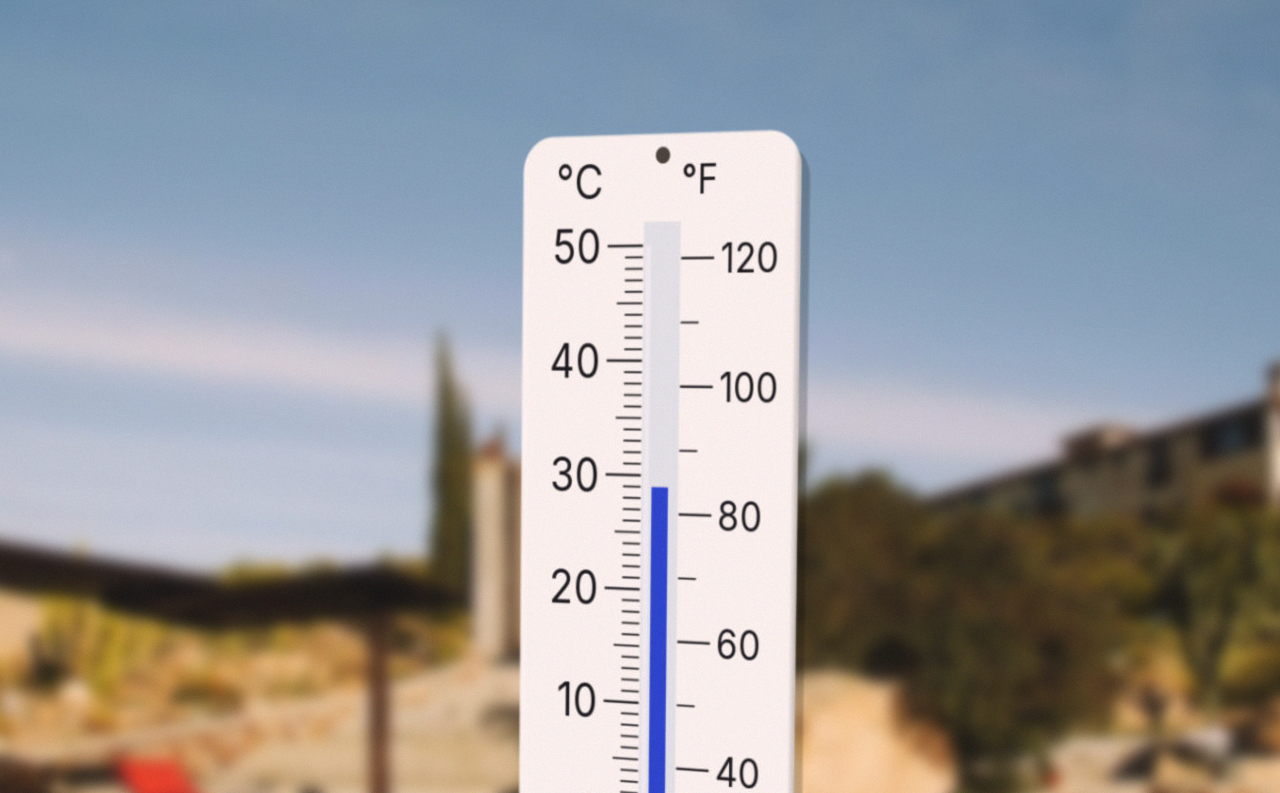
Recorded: 29 (°C)
